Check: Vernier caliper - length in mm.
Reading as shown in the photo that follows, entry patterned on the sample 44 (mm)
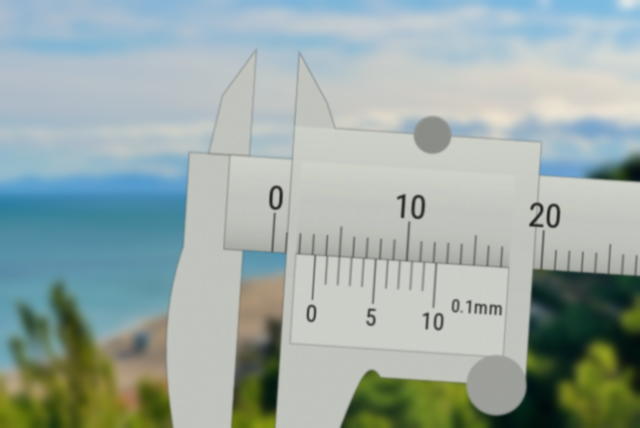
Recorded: 3.2 (mm)
